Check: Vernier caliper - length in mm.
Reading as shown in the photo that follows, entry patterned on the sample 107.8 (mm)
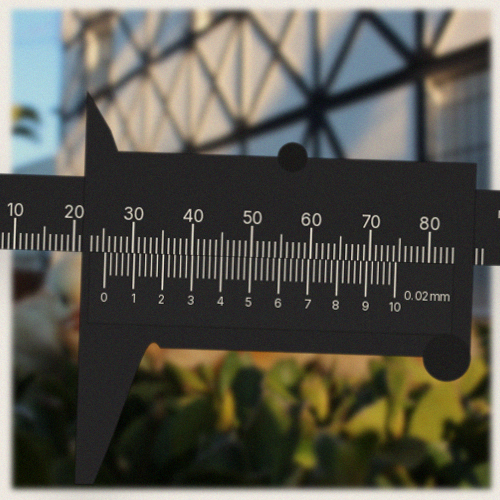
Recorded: 25.4 (mm)
